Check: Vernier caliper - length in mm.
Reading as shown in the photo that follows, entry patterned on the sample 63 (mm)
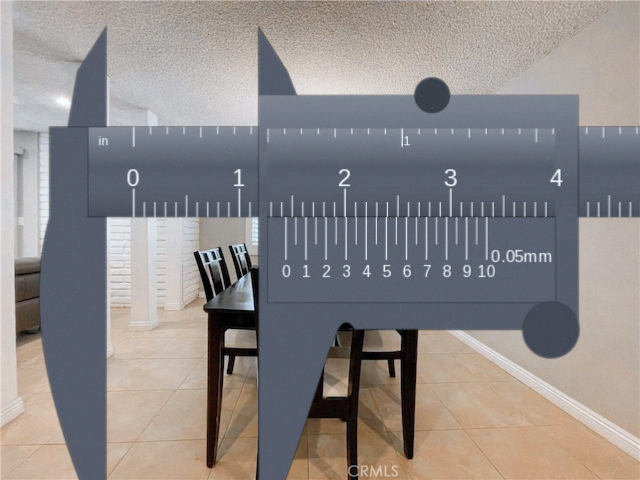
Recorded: 14.4 (mm)
